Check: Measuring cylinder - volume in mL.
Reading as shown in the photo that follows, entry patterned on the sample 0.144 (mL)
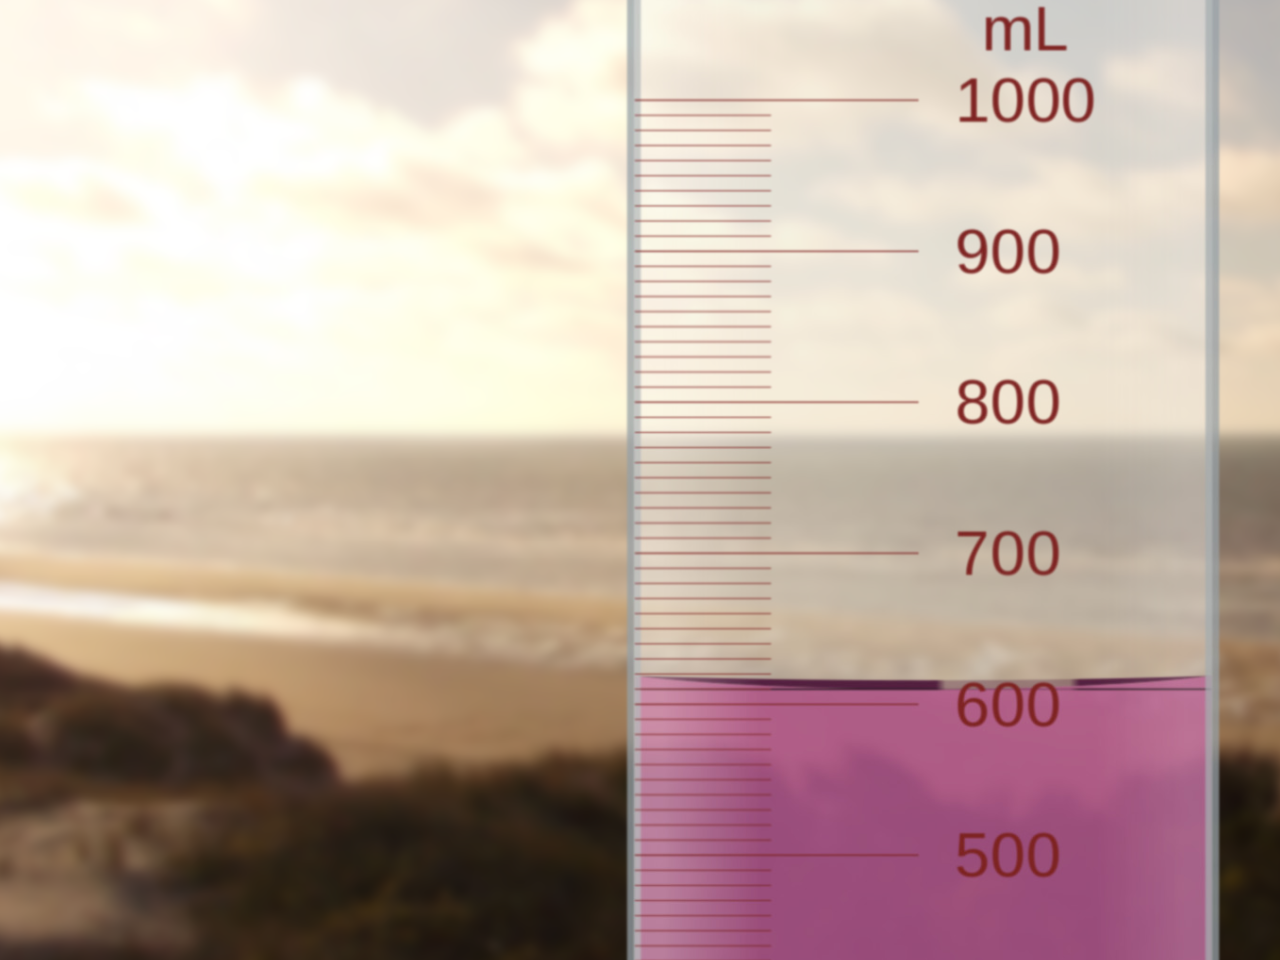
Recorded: 610 (mL)
